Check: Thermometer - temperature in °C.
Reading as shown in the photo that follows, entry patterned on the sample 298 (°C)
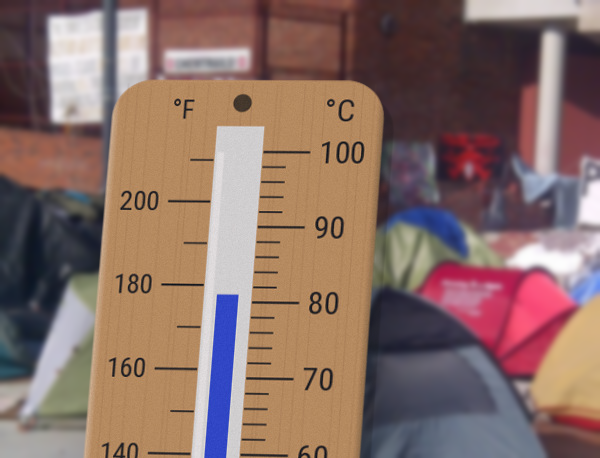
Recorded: 81 (°C)
